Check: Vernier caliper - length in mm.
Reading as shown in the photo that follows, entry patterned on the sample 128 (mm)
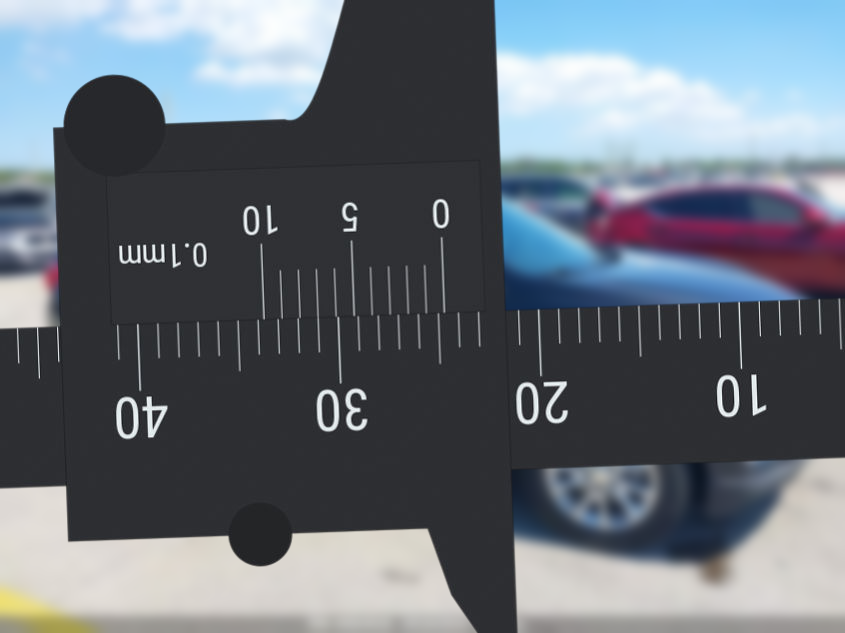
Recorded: 24.7 (mm)
